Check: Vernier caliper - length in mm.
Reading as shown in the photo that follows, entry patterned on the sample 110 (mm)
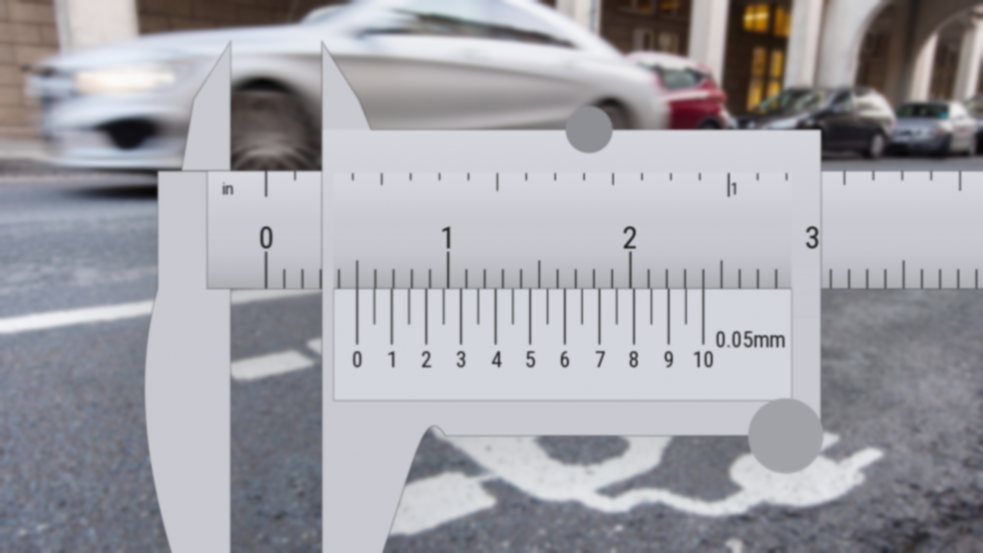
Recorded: 5.0 (mm)
